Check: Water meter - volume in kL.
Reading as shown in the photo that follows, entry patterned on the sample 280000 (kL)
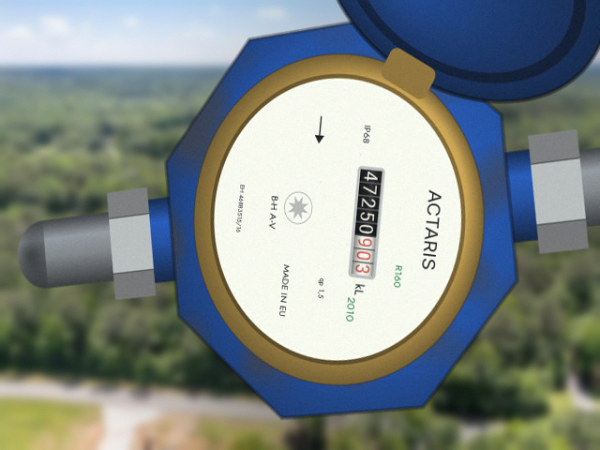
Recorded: 47250.903 (kL)
